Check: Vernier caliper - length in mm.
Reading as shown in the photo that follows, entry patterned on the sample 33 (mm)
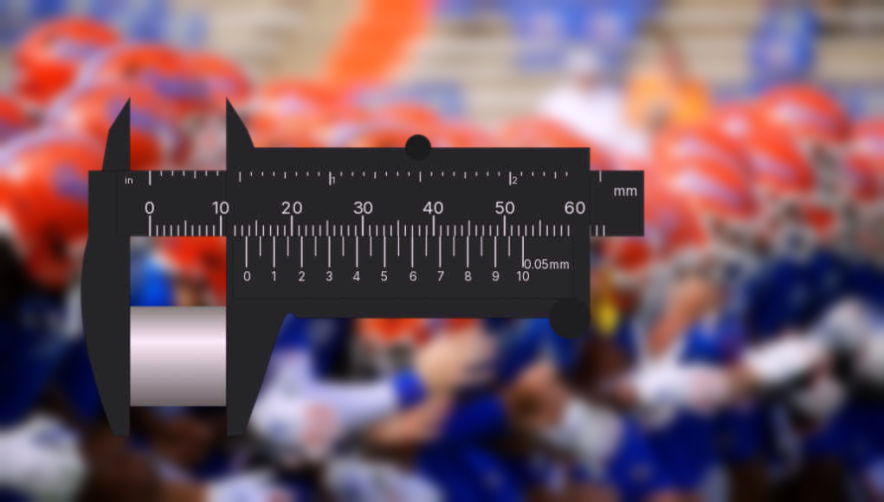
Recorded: 13.6 (mm)
